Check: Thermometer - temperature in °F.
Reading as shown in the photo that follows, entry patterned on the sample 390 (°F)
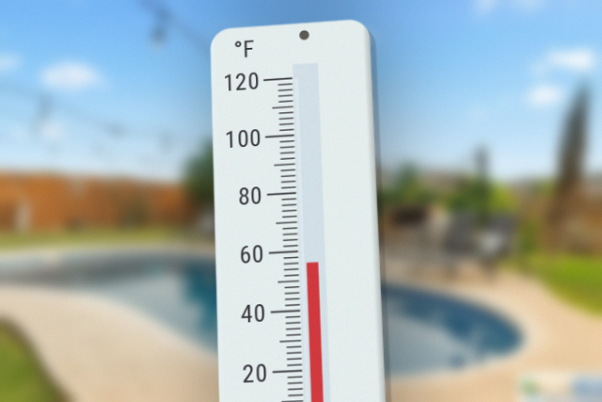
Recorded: 56 (°F)
